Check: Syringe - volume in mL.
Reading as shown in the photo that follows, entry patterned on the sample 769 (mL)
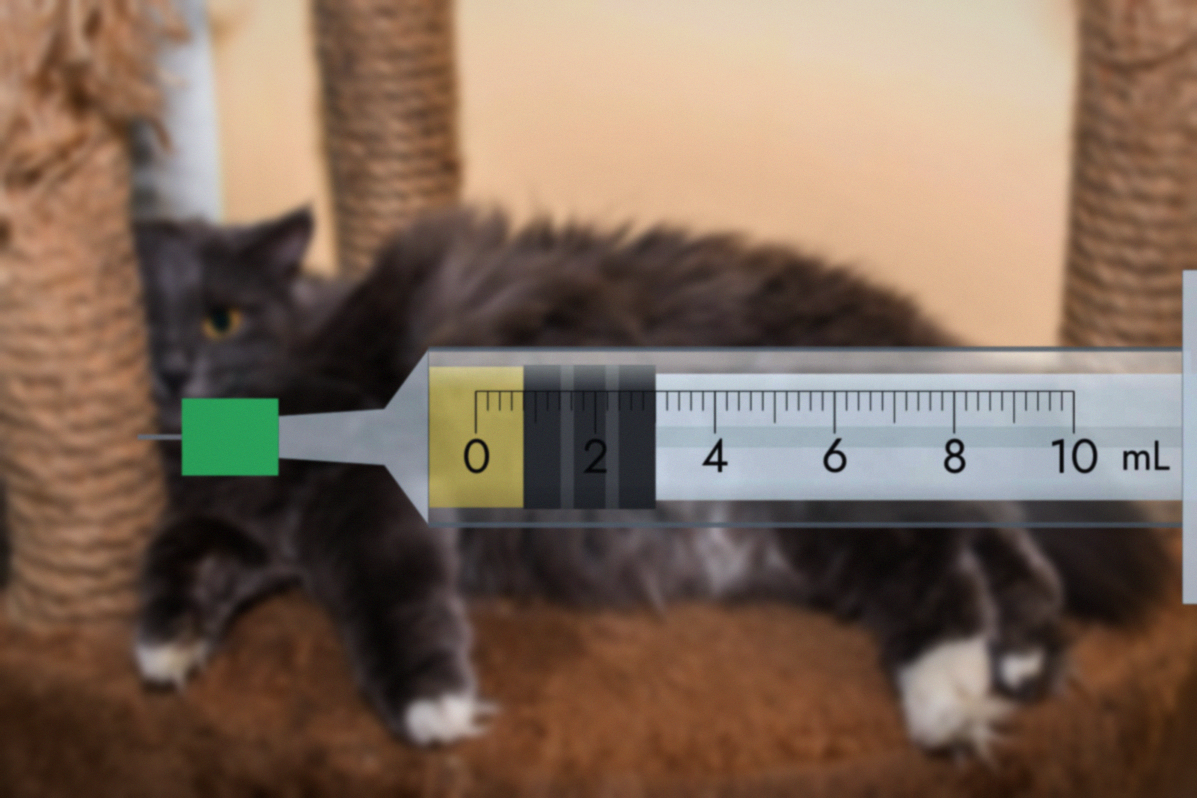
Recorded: 0.8 (mL)
